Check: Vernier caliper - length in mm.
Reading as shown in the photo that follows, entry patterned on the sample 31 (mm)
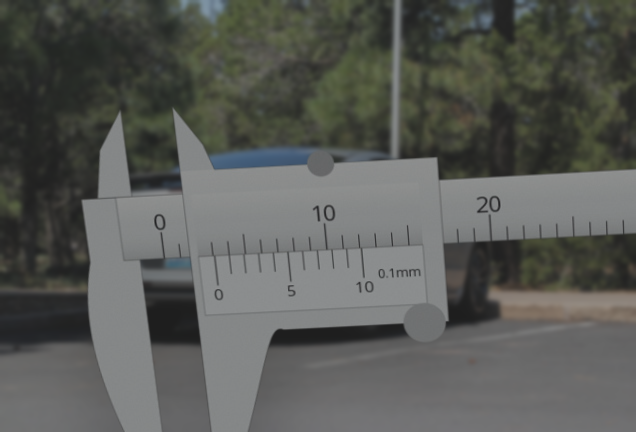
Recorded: 3.1 (mm)
